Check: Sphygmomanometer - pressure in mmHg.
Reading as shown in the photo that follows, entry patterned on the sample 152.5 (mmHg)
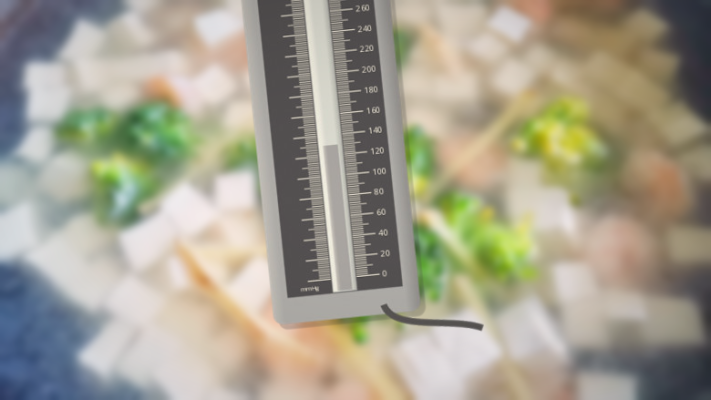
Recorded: 130 (mmHg)
